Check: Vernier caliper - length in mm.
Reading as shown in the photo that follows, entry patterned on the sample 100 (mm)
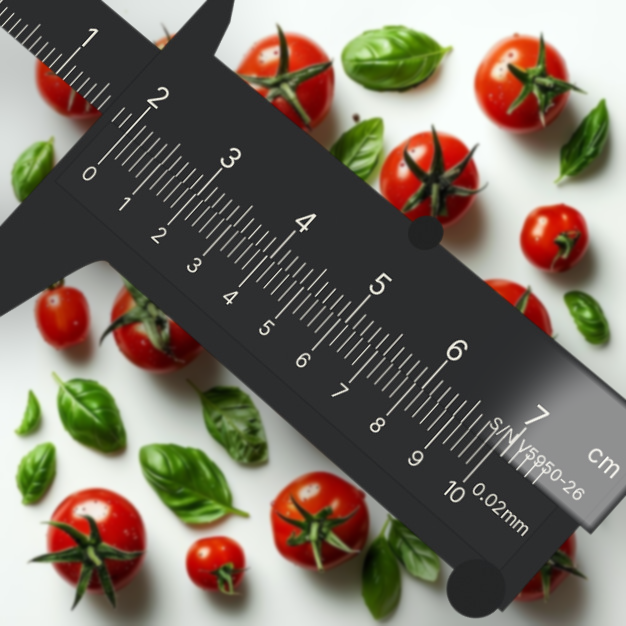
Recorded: 20.0 (mm)
